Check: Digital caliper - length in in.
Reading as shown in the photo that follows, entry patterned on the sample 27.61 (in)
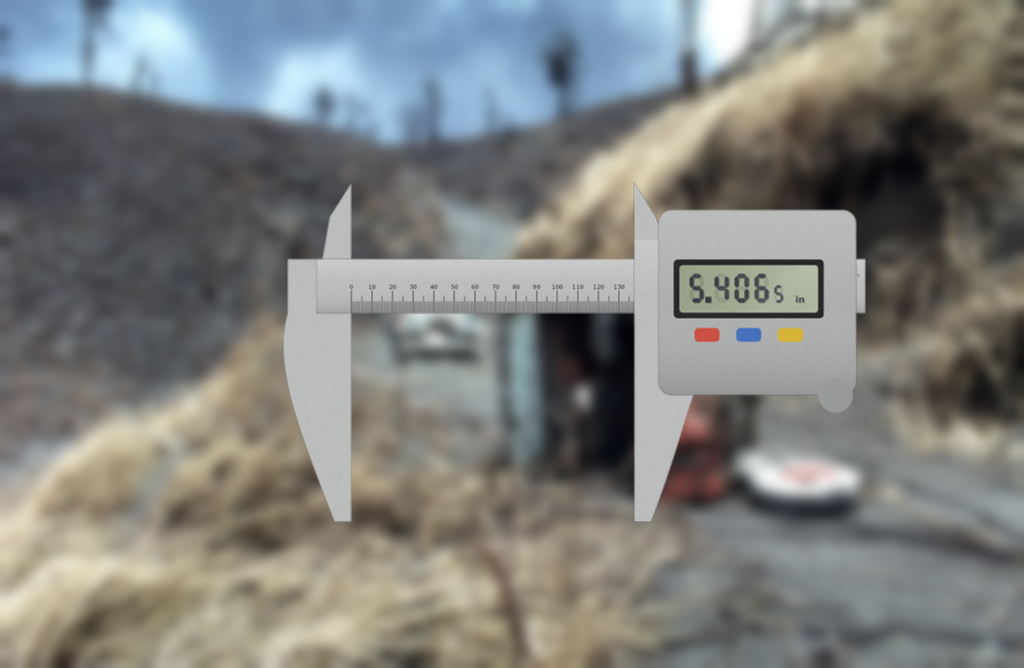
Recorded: 5.4065 (in)
